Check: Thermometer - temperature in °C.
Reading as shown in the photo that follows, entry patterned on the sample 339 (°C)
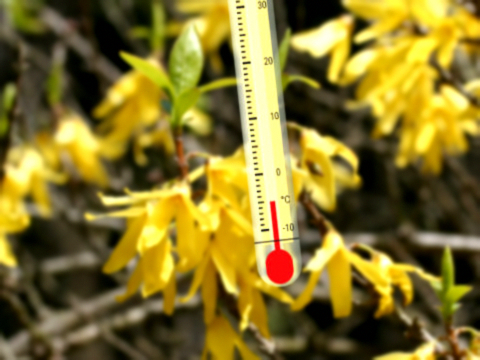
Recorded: -5 (°C)
